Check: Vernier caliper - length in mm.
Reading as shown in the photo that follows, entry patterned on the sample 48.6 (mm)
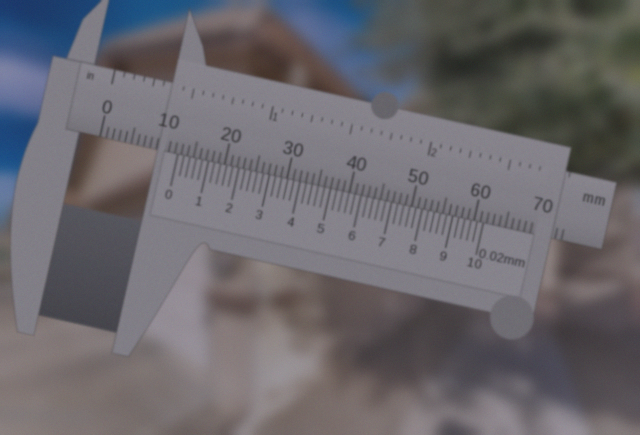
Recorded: 12.5 (mm)
